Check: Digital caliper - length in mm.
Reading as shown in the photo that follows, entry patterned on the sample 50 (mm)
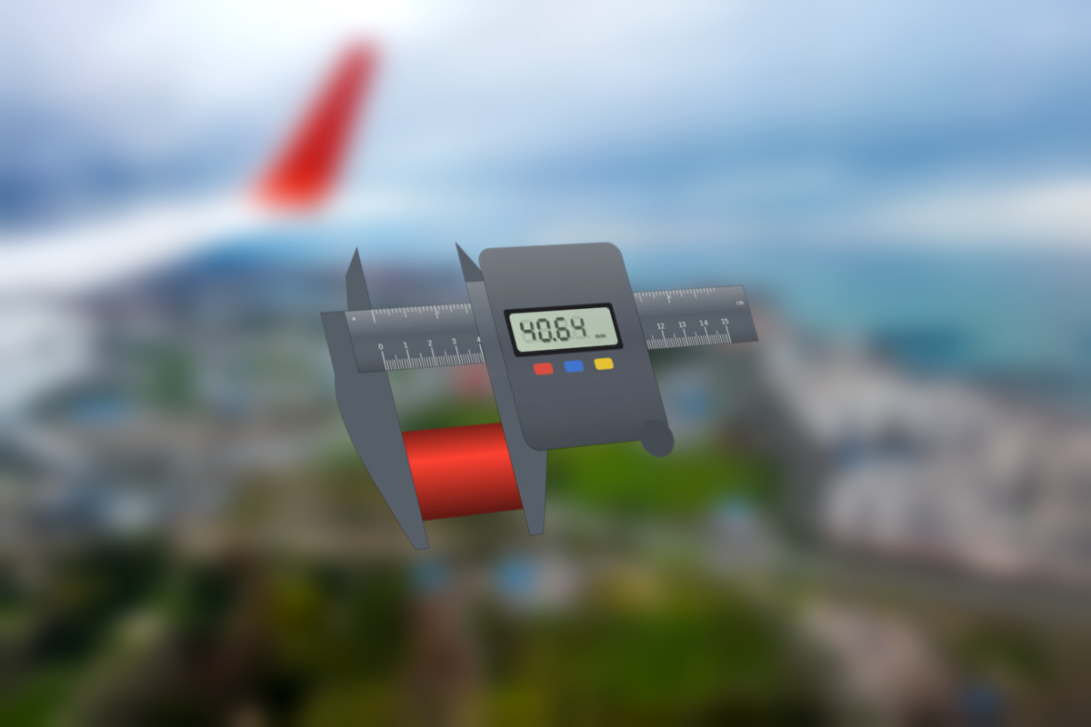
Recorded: 40.64 (mm)
